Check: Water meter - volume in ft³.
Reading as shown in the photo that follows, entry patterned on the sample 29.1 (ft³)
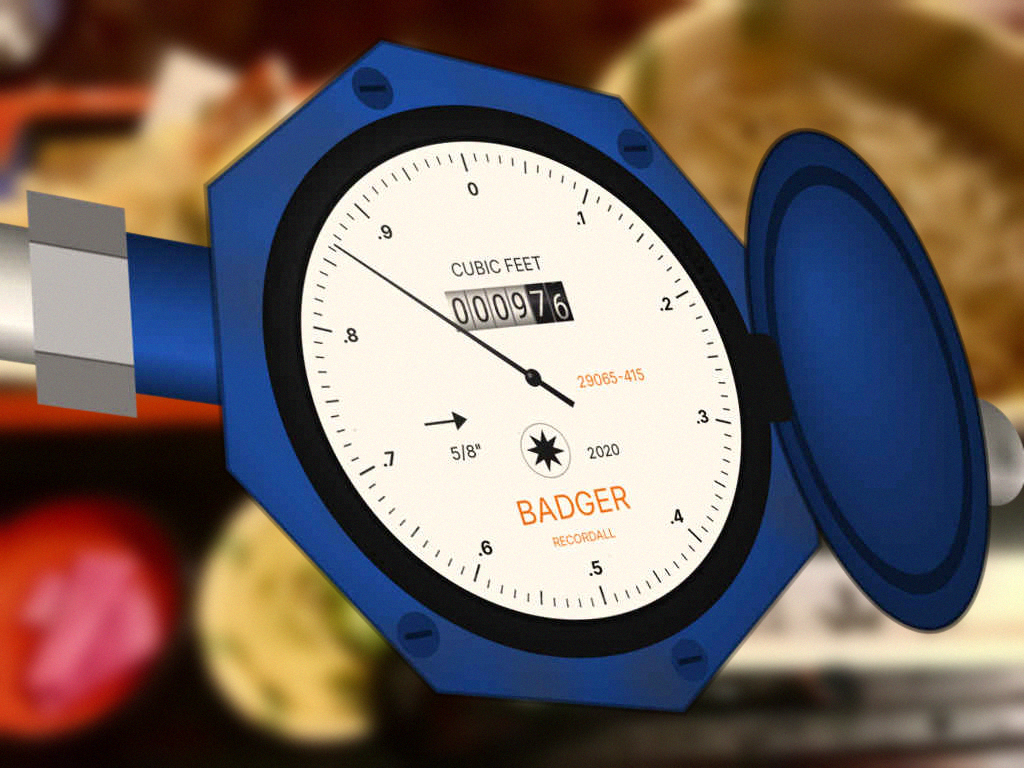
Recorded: 975.86 (ft³)
